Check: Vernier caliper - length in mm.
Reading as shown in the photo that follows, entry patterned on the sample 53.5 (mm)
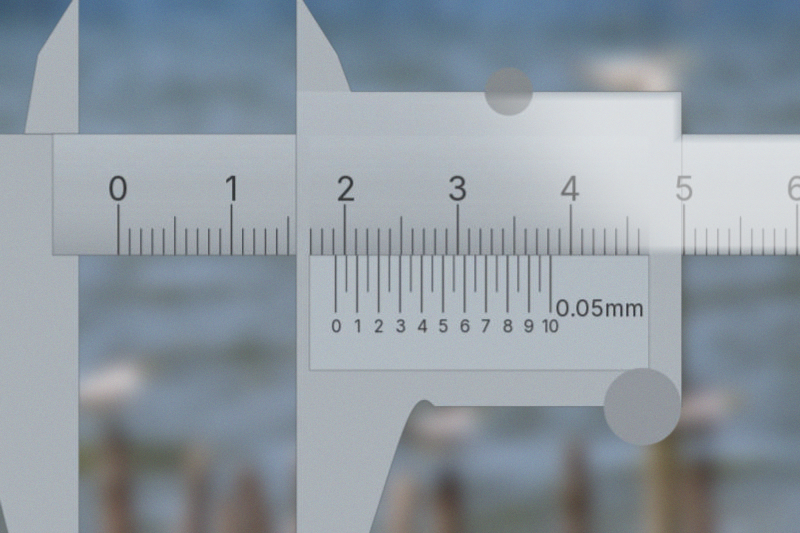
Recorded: 19.2 (mm)
